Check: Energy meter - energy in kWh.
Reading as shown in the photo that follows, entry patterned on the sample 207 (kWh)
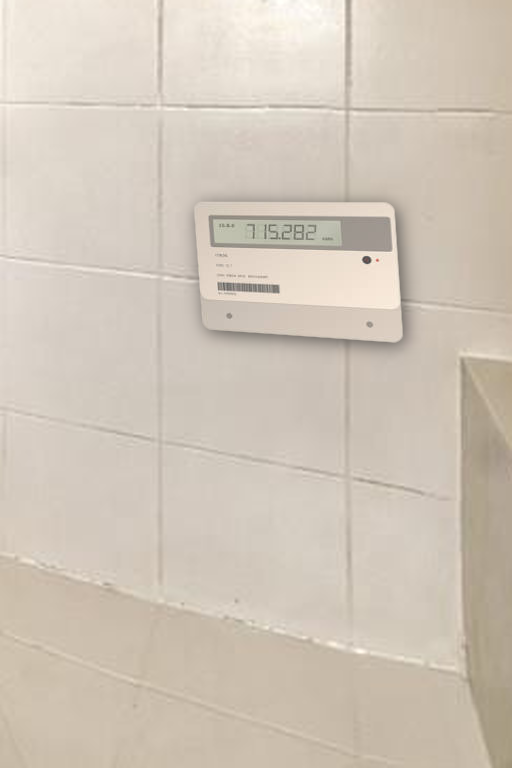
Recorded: 715.282 (kWh)
